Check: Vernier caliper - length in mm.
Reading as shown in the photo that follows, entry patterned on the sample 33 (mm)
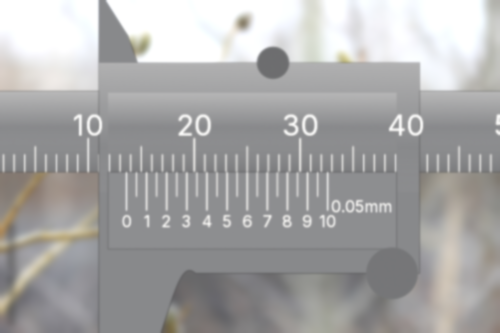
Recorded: 13.6 (mm)
